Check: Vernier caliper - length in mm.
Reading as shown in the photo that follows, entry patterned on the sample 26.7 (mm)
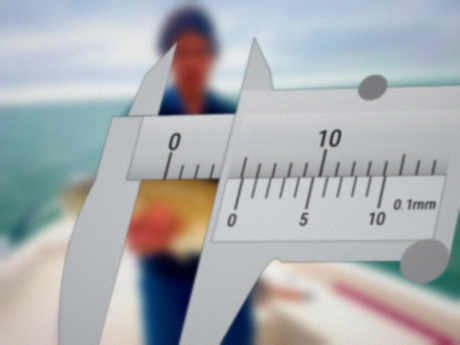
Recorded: 5.1 (mm)
